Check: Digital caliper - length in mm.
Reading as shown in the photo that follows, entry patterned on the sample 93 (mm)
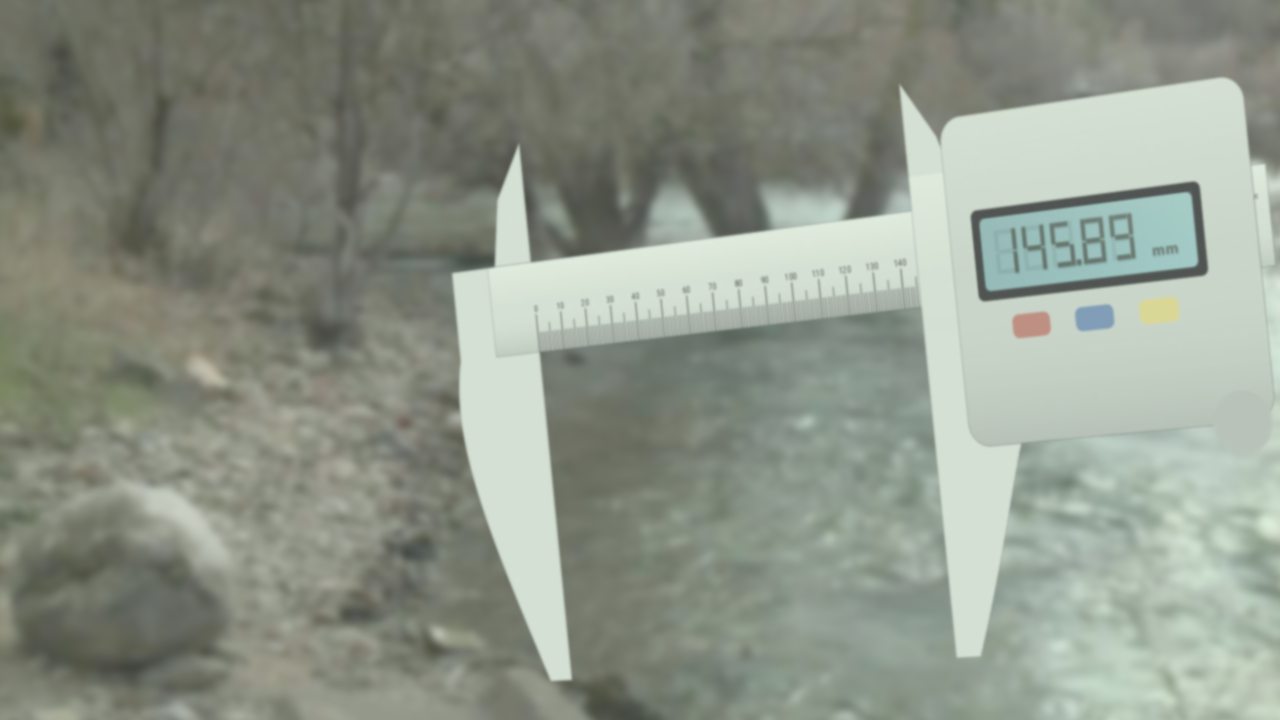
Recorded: 145.89 (mm)
